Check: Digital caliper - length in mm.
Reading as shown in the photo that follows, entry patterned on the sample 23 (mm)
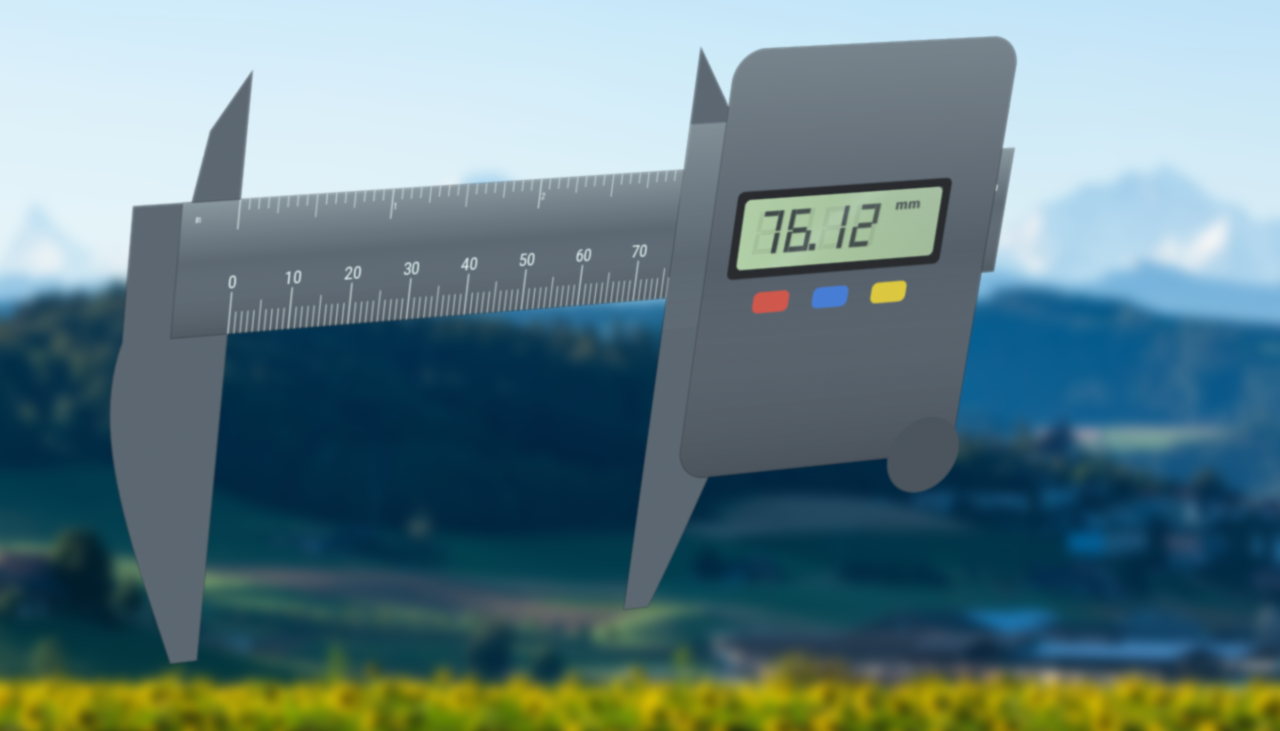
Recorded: 76.12 (mm)
